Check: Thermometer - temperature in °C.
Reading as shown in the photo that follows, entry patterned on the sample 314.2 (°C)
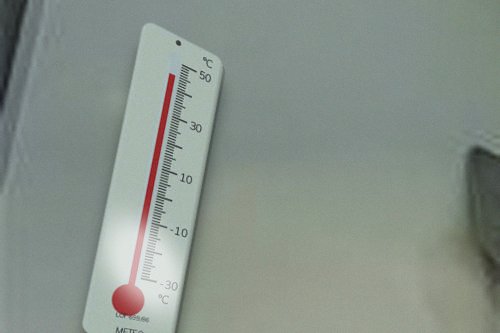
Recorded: 45 (°C)
